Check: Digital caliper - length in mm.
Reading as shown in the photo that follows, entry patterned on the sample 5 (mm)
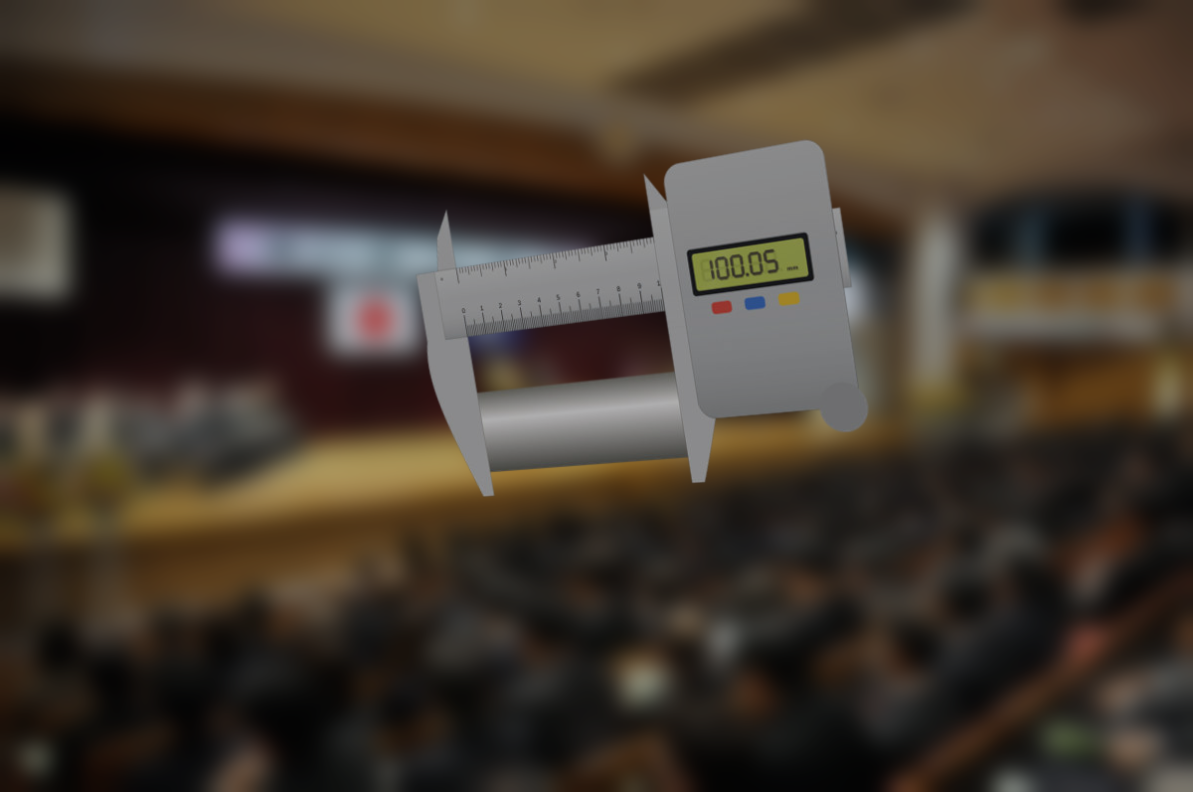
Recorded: 100.05 (mm)
